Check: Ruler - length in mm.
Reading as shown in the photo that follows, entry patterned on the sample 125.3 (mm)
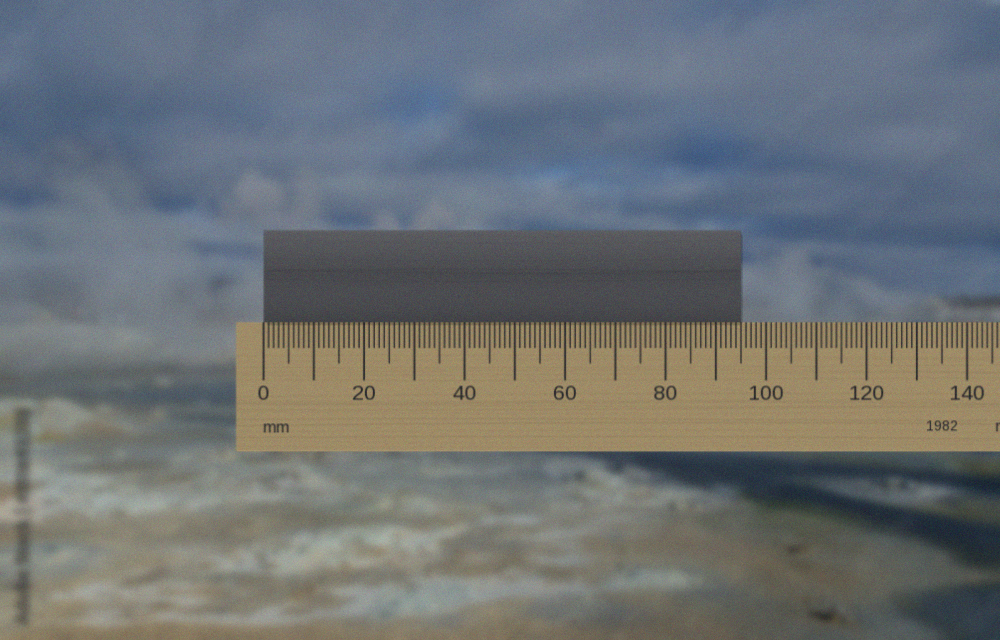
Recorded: 95 (mm)
